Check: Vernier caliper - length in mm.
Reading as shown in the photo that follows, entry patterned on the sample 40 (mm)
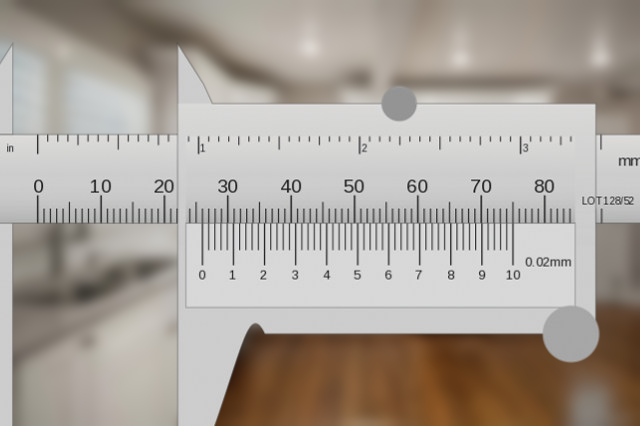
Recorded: 26.0 (mm)
